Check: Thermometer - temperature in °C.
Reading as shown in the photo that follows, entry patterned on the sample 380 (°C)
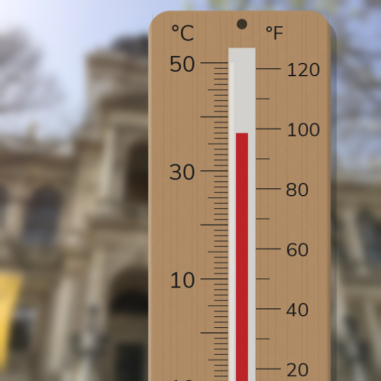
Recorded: 37 (°C)
